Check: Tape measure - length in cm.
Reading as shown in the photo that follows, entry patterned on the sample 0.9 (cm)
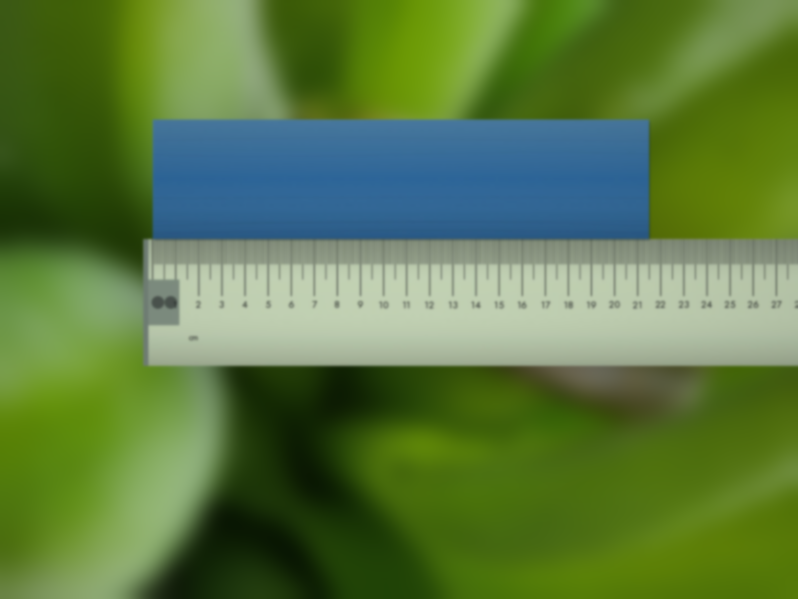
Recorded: 21.5 (cm)
